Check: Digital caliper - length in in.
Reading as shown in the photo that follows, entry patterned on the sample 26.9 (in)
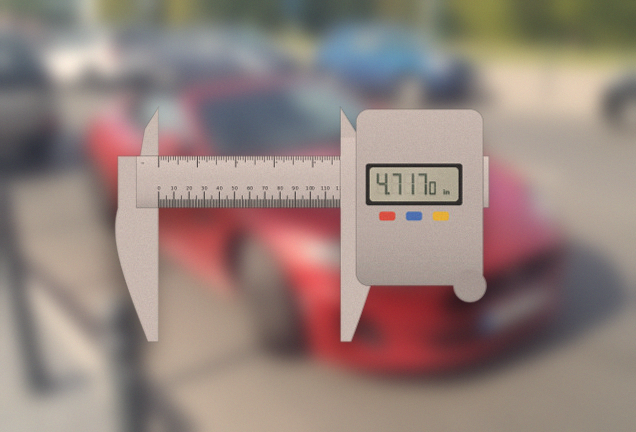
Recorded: 4.7170 (in)
